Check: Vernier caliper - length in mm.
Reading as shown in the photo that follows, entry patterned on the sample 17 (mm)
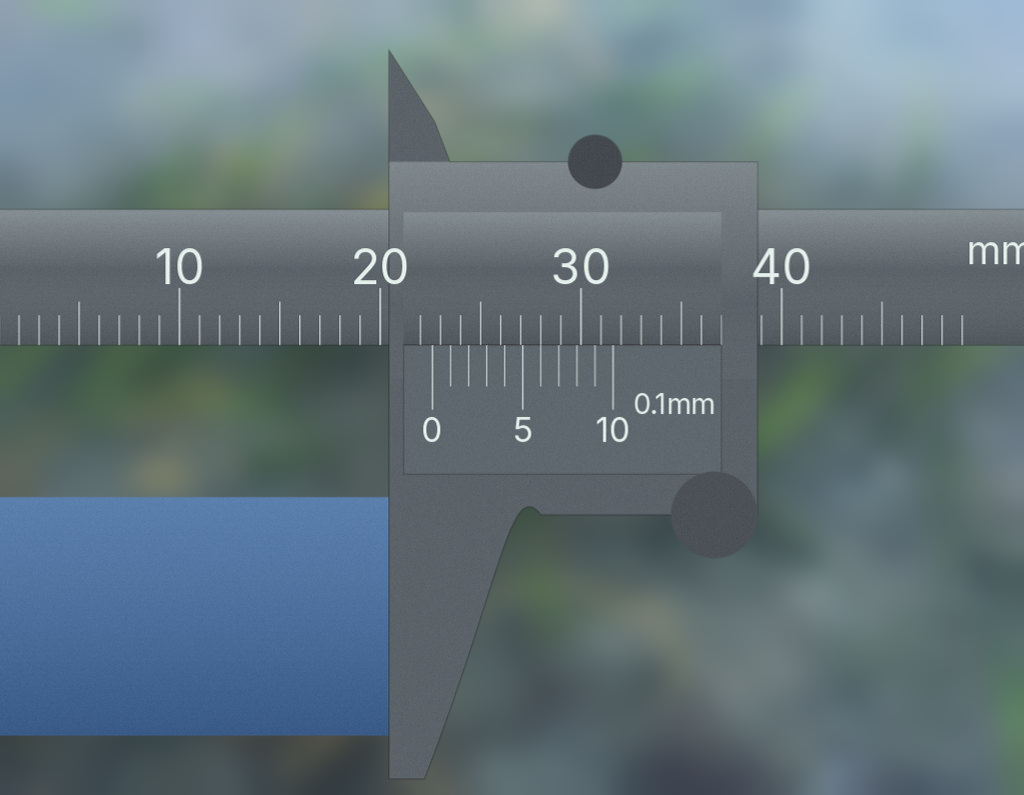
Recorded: 22.6 (mm)
